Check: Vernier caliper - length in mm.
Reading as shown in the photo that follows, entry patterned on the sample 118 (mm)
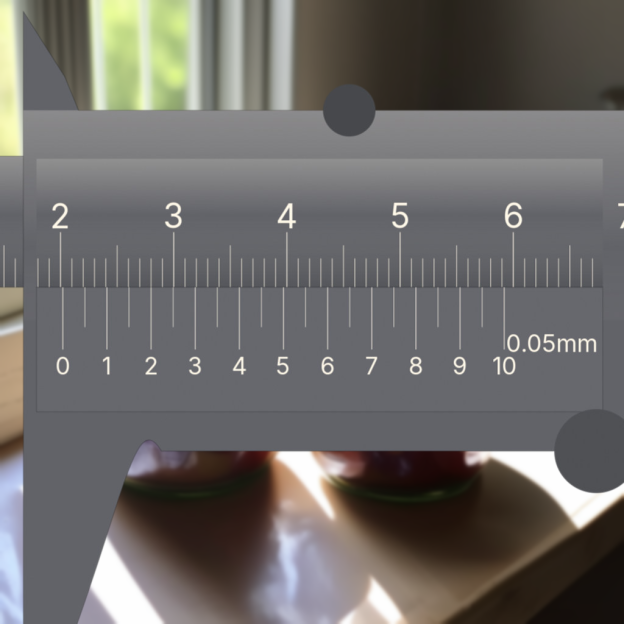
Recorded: 20.2 (mm)
